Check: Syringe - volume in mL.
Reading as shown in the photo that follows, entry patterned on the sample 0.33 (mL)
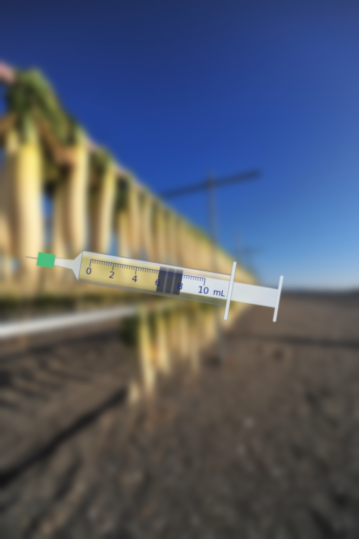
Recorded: 6 (mL)
